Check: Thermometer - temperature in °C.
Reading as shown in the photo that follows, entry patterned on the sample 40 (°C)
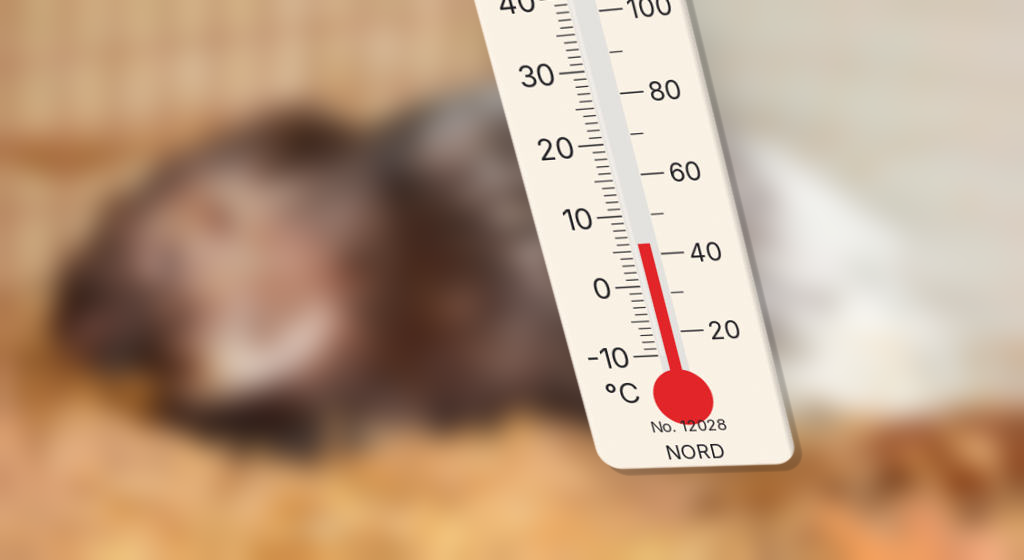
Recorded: 6 (°C)
